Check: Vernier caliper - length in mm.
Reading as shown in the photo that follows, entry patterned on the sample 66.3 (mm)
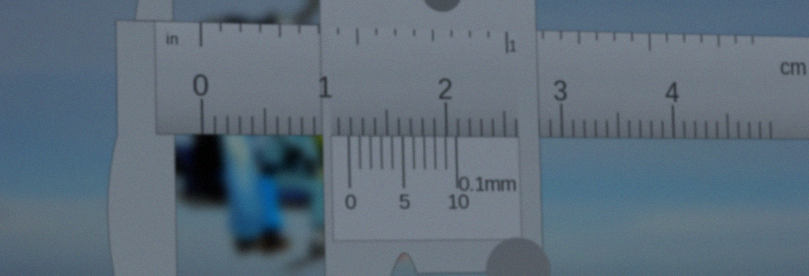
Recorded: 11.8 (mm)
